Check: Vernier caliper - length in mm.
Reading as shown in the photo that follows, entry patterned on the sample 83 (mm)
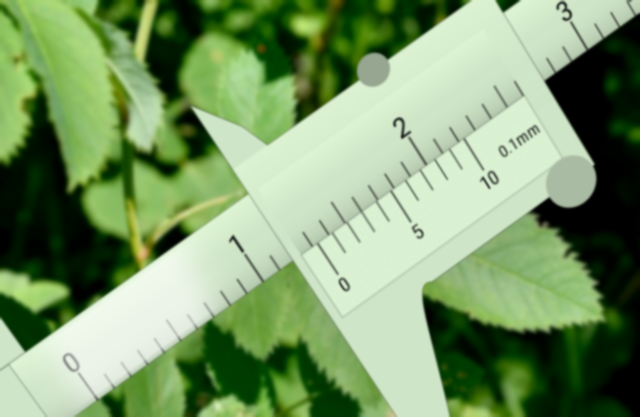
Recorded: 13.3 (mm)
